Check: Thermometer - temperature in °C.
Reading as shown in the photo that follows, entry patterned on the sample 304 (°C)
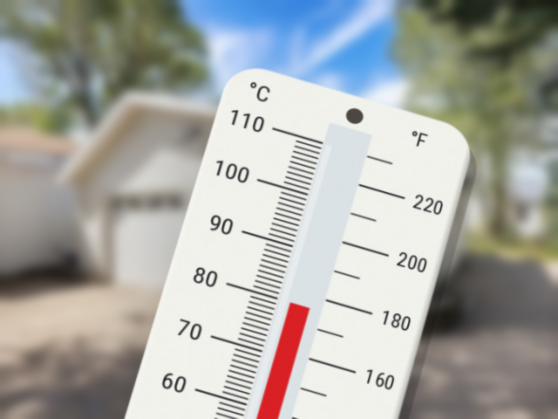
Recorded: 80 (°C)
